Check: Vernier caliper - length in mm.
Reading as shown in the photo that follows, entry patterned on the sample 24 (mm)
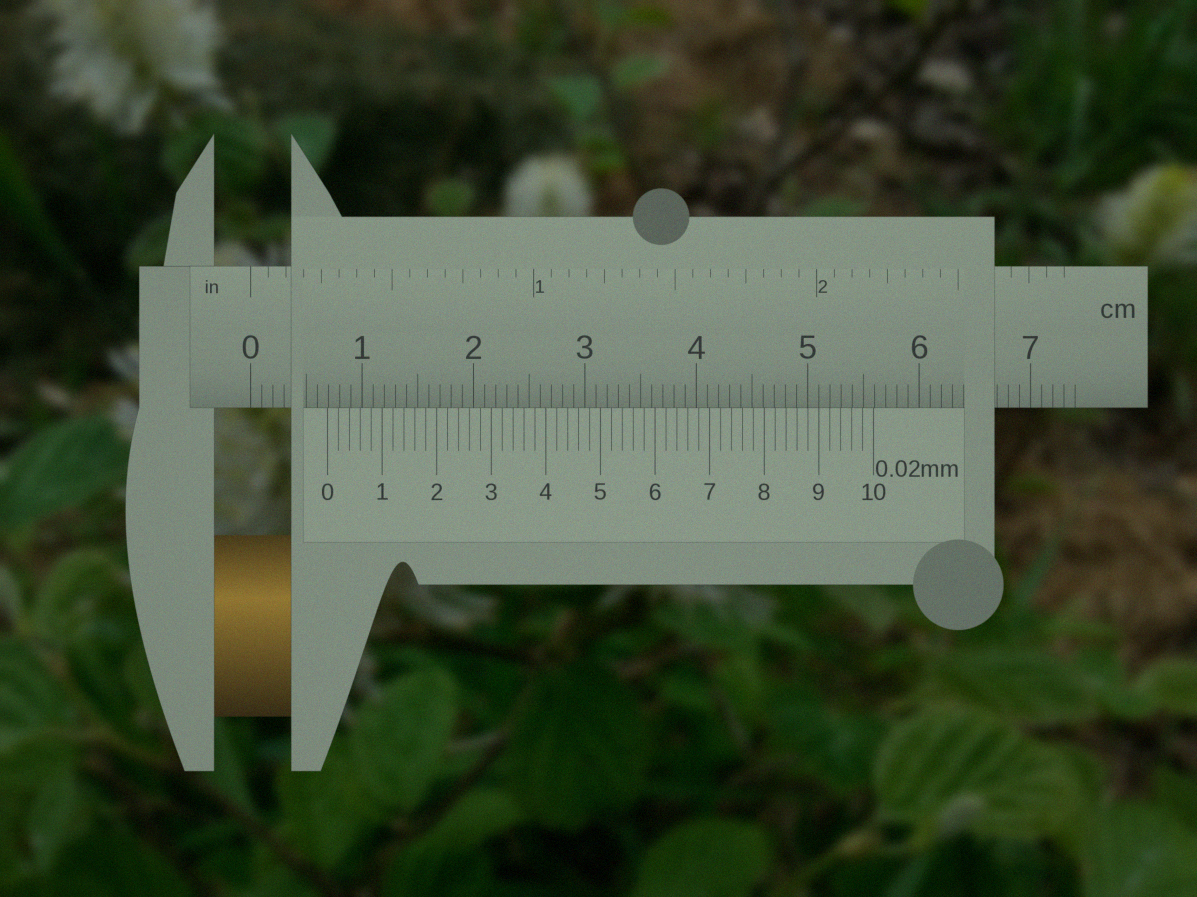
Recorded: 6.9 (mm)
